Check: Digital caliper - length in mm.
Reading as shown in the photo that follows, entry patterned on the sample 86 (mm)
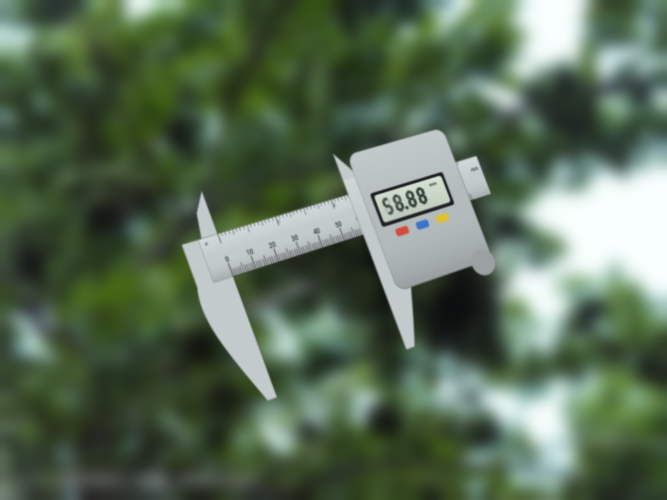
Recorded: 58.88 (mm)
